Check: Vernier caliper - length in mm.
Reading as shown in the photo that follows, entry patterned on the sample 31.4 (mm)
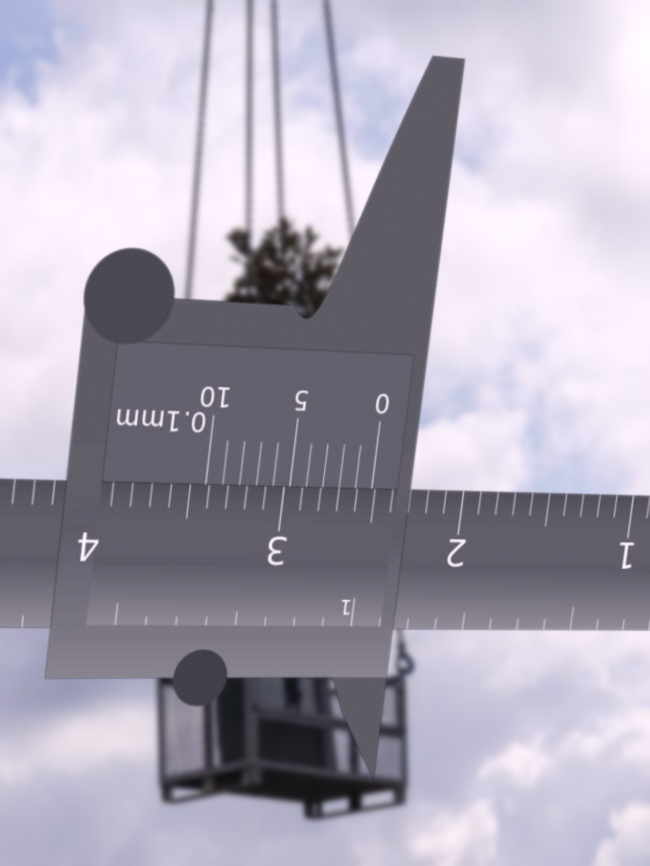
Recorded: 25.2 (mm)
